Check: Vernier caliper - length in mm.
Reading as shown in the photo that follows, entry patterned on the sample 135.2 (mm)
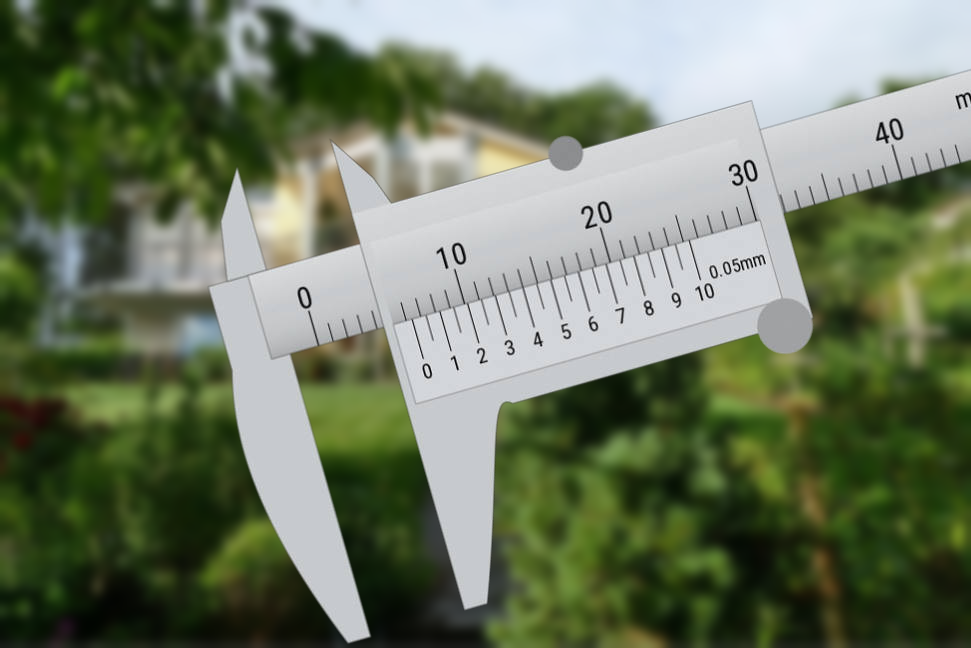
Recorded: 6.4 (mm)
